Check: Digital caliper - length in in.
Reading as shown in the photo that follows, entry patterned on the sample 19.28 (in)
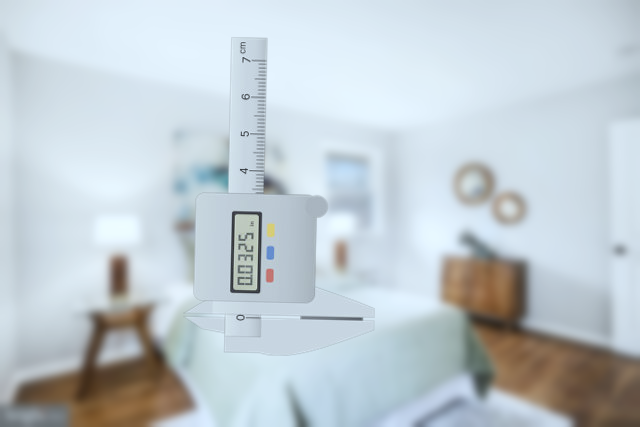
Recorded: 0.0325 (in)
